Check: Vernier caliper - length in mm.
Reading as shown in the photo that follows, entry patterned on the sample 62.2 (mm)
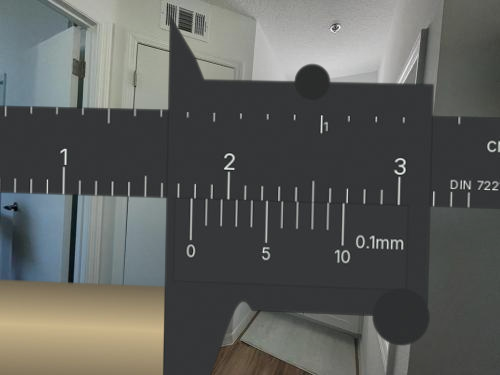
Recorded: 17.8 (mm)
